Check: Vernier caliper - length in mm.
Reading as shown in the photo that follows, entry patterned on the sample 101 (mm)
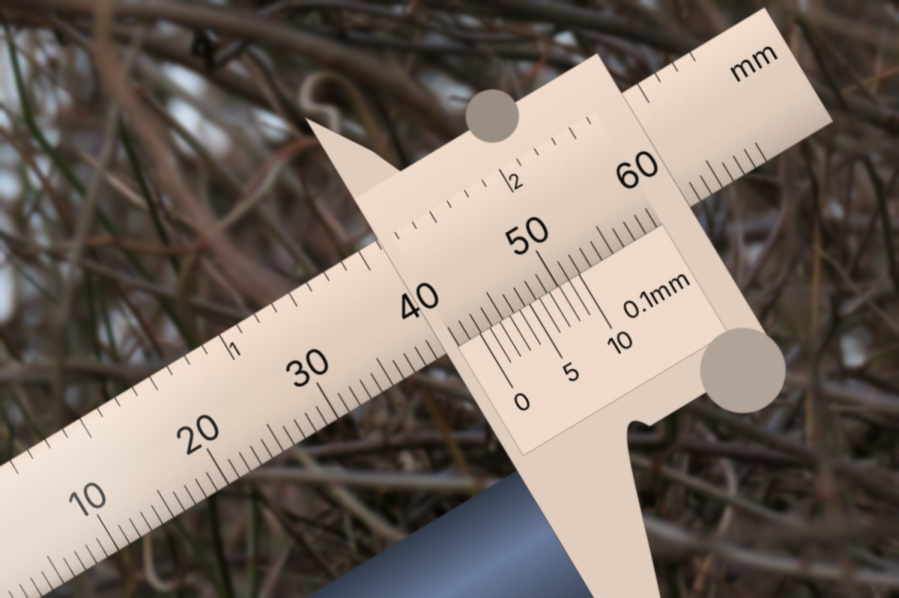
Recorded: 42.9 (mm)
